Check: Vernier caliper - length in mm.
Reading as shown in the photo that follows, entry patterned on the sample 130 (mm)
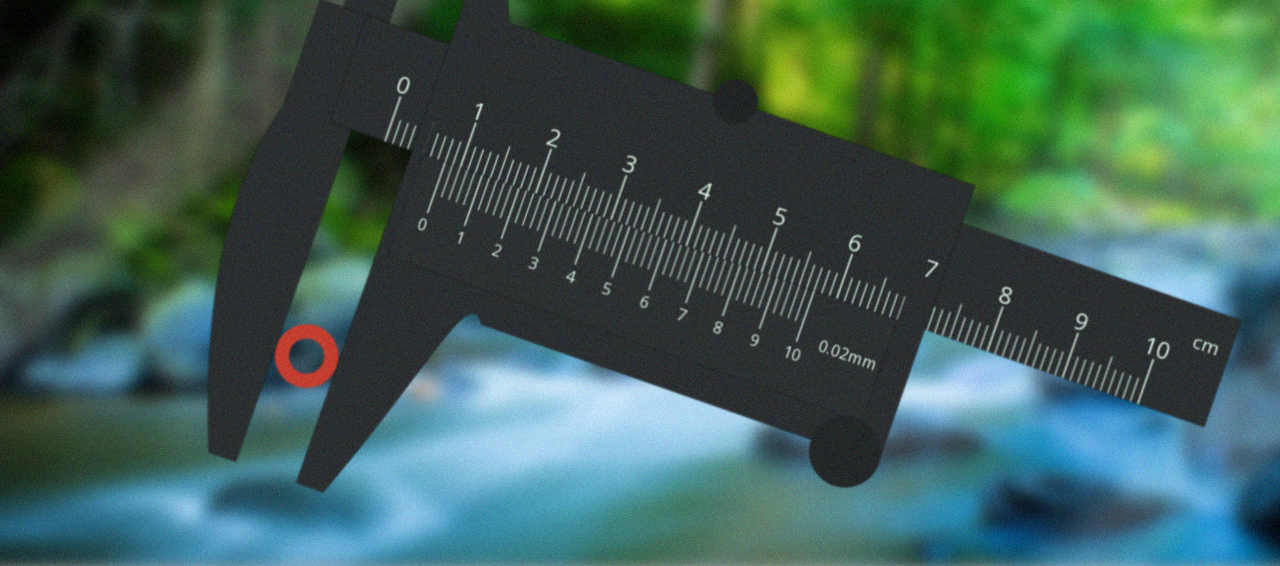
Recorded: 8.0 (mm)
